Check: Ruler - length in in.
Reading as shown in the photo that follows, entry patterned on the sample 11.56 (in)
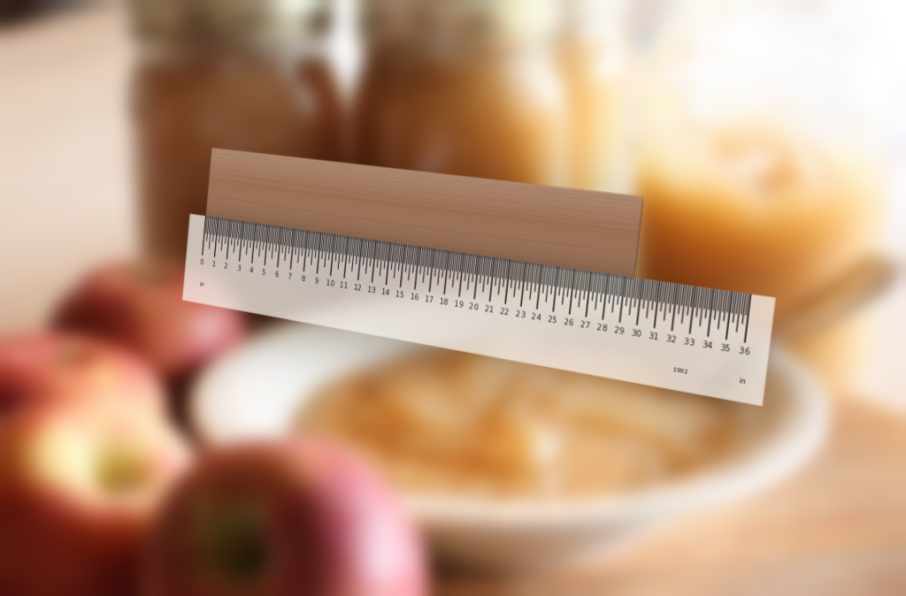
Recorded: 29.5 (in)
